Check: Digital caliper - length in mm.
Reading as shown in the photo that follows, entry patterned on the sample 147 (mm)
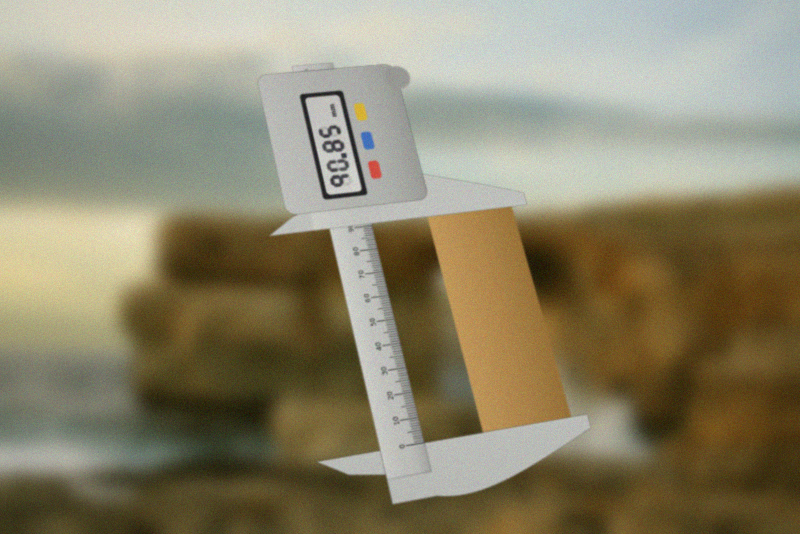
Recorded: 90.85 (mm)
